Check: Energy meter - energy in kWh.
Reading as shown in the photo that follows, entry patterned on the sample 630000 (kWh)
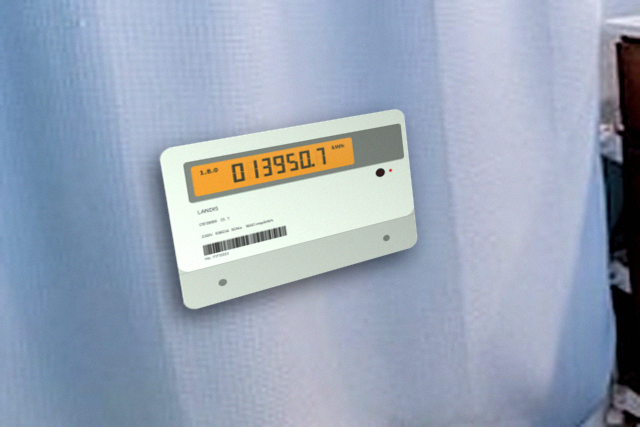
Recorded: 13950.7 (kWh)
